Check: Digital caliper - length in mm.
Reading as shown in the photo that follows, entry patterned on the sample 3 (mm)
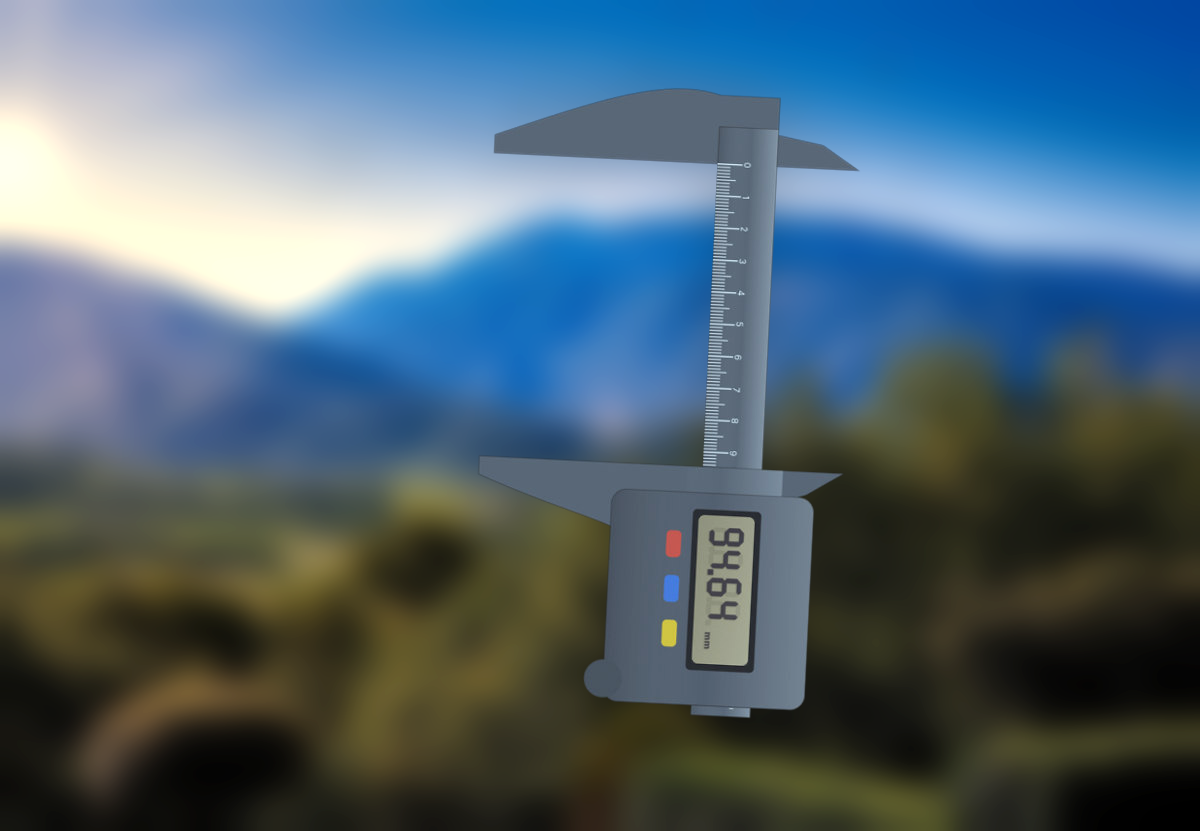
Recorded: 94.64 (mm)
